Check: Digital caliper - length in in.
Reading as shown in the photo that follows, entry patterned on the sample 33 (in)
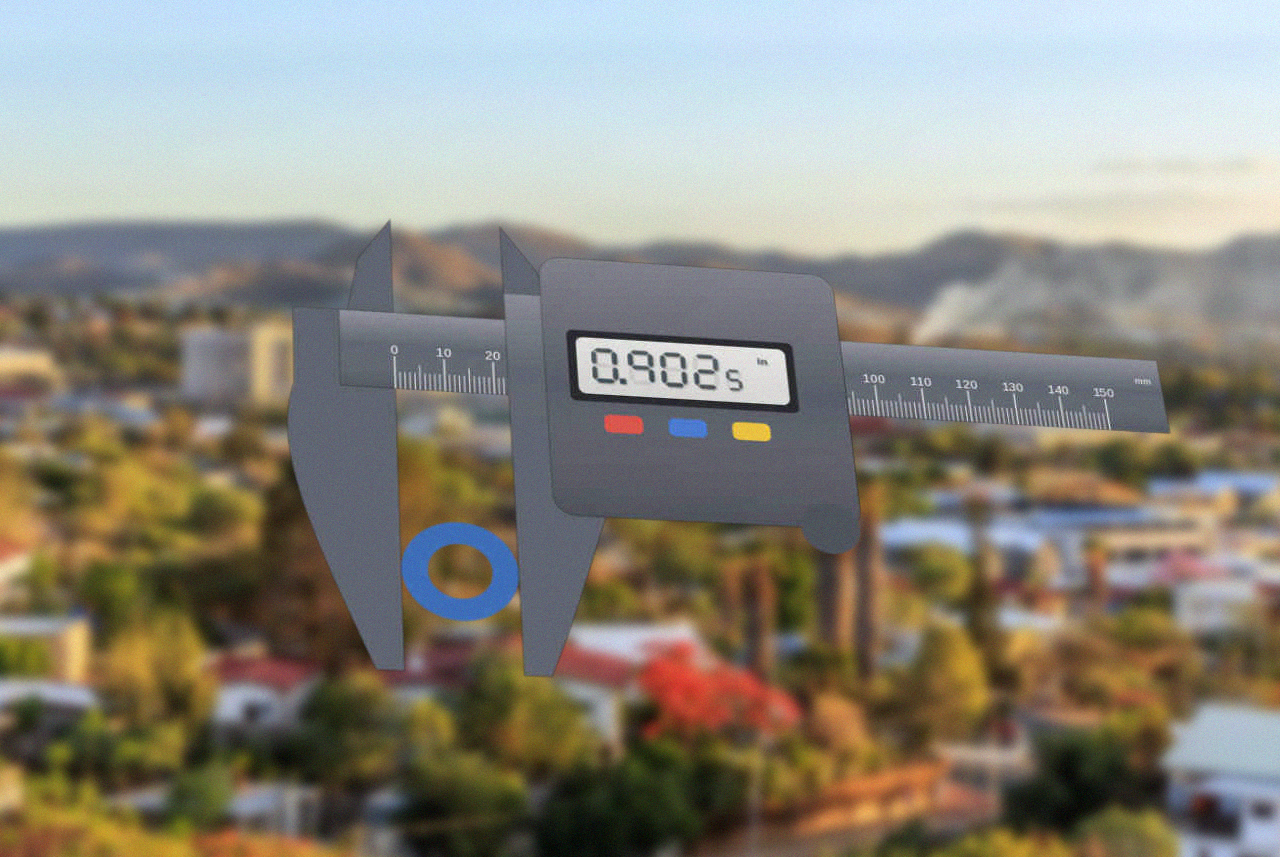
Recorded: 0.9025 (in)
